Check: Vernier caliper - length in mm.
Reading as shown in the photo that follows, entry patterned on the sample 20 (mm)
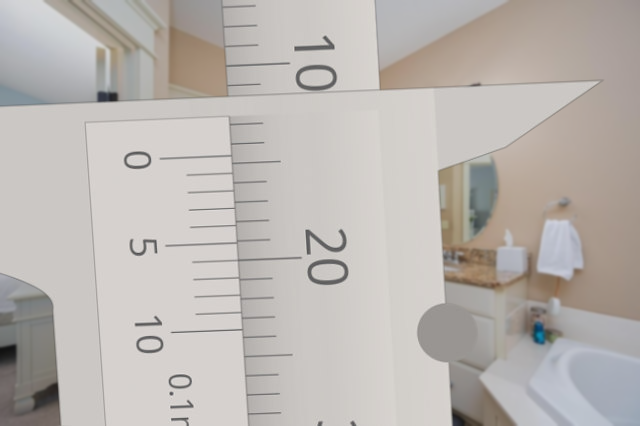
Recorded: 14.6 (mm)
